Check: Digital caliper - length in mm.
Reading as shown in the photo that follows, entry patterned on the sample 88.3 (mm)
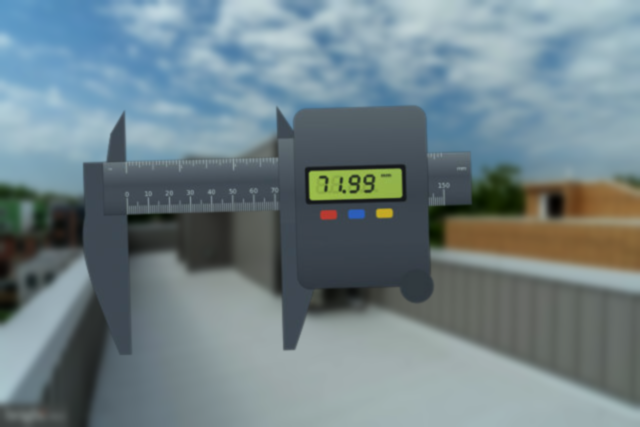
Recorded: 71.99 (mm)
